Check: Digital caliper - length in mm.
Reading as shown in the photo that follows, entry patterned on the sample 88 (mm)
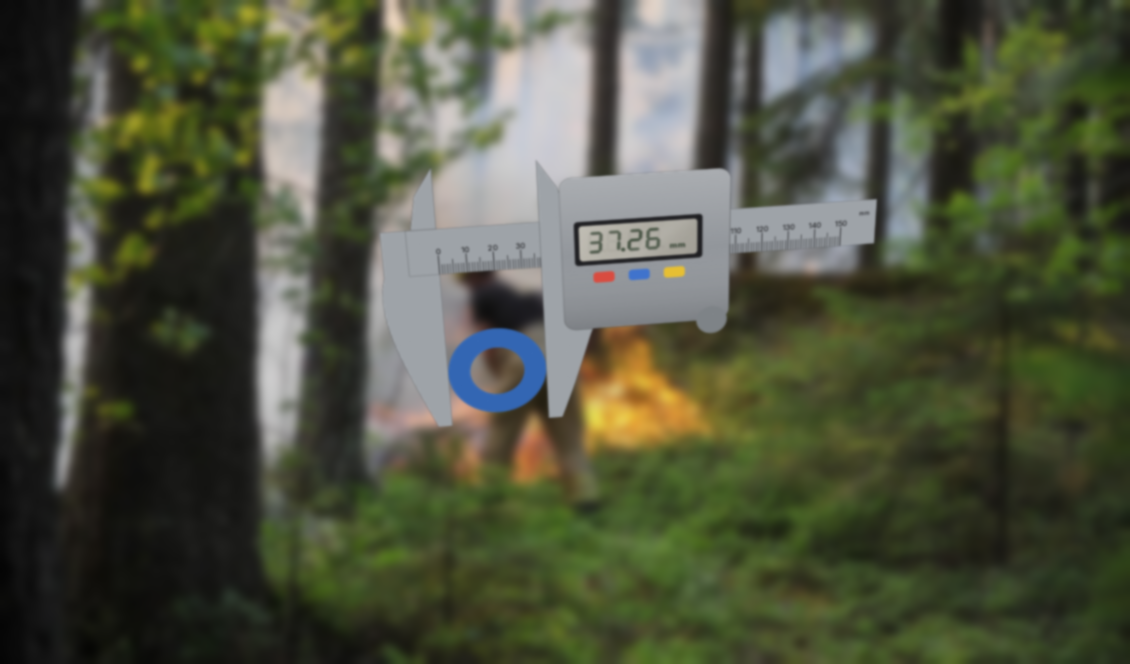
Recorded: 37.26 (mm)
